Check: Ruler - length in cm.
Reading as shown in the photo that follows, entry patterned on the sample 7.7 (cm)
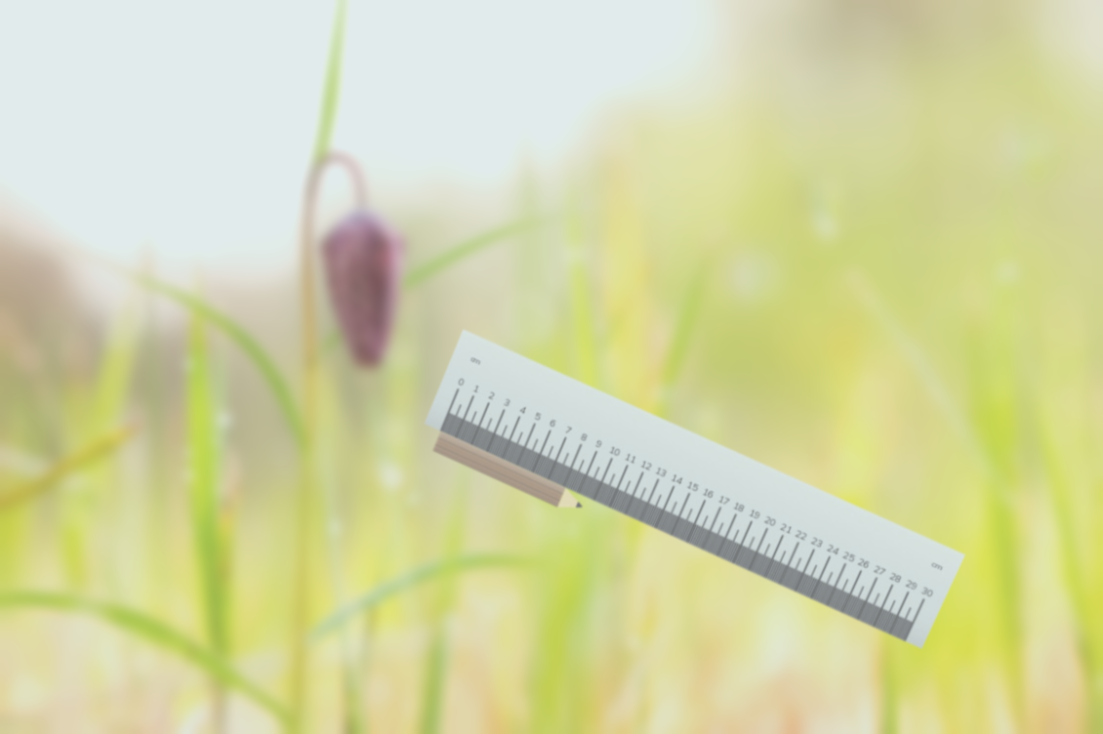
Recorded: 9.5 (cm)
